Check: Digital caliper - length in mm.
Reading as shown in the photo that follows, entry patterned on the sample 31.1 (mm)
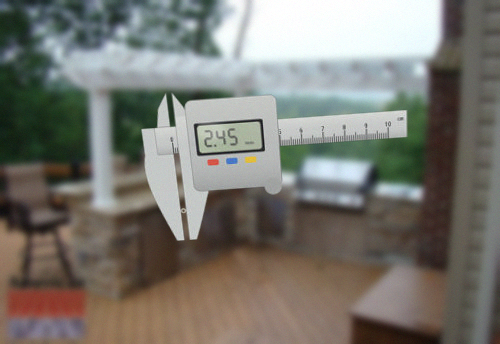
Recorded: 2.45 (mm)
